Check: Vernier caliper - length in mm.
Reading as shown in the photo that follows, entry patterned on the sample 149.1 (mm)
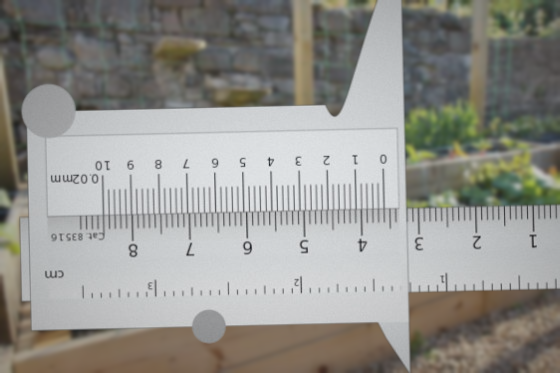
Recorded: 36.0 (mm)
